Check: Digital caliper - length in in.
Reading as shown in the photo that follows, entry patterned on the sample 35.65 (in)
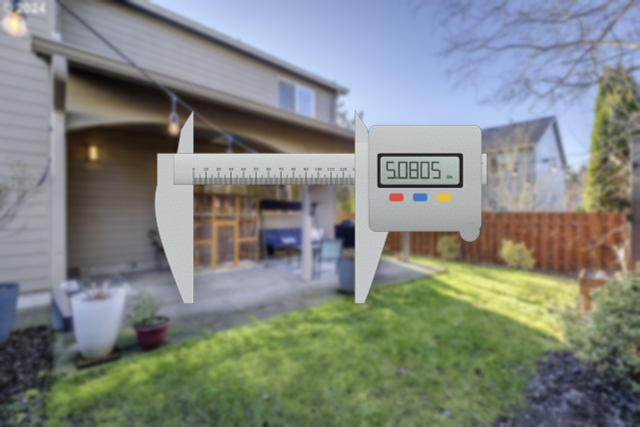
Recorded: 5.0805 (in)
